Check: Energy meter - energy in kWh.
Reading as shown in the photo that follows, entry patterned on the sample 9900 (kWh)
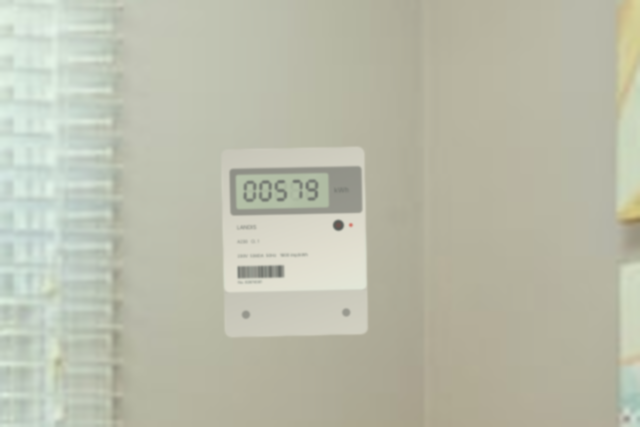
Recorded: 579 (kWh)
